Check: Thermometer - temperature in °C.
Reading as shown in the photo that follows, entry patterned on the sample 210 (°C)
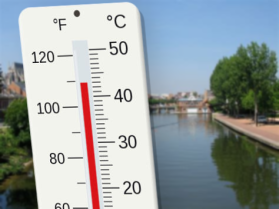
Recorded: 43 (°C)
